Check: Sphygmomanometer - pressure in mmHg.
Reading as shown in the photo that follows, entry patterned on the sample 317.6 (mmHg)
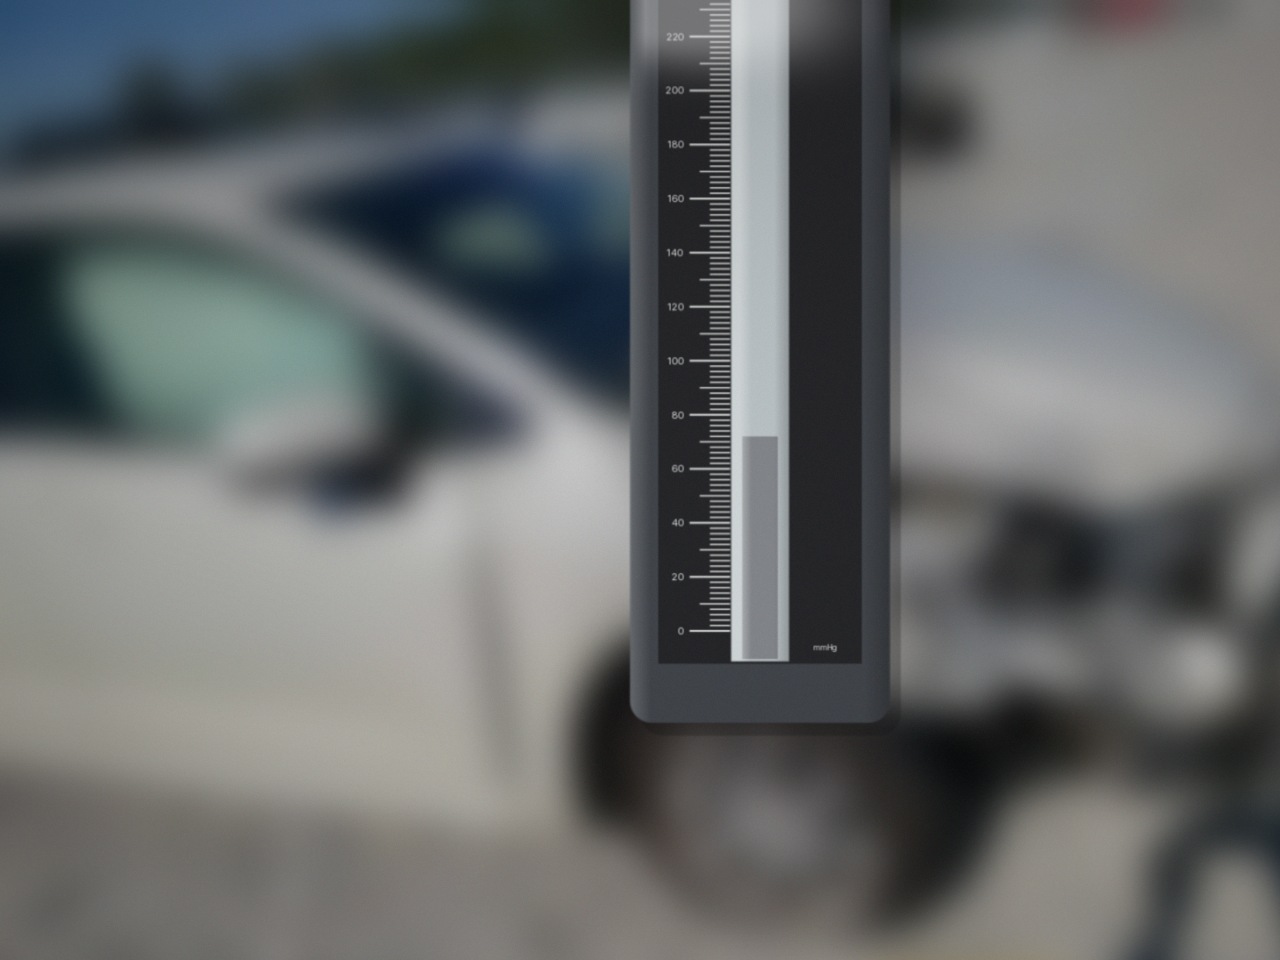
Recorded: 72 (mmHg)
